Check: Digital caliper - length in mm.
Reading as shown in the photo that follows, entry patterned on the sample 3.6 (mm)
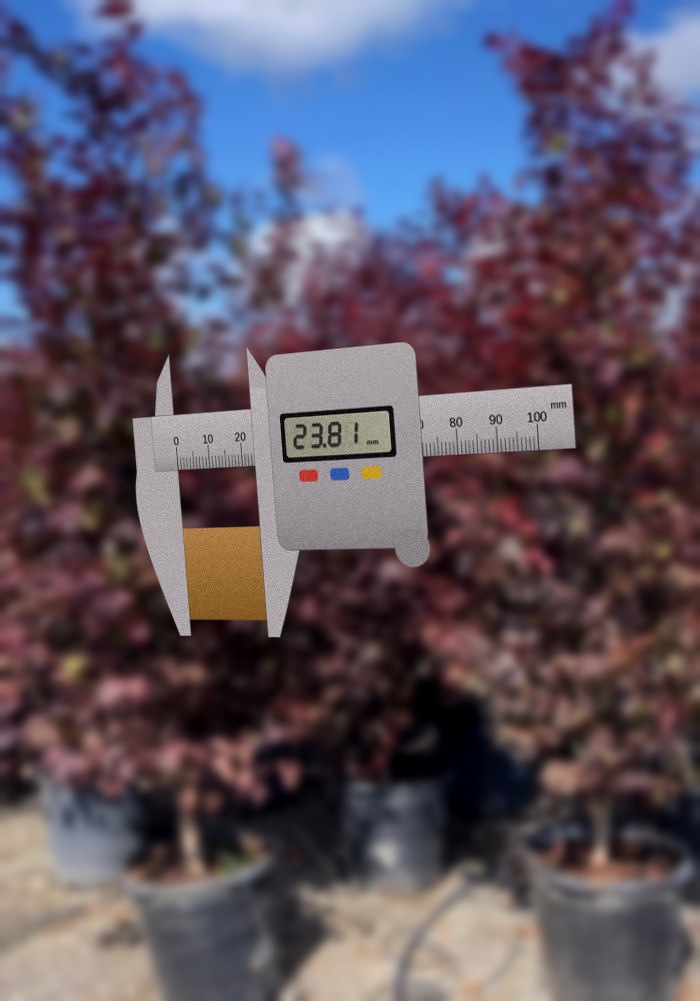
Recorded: 23.81 (mm)
